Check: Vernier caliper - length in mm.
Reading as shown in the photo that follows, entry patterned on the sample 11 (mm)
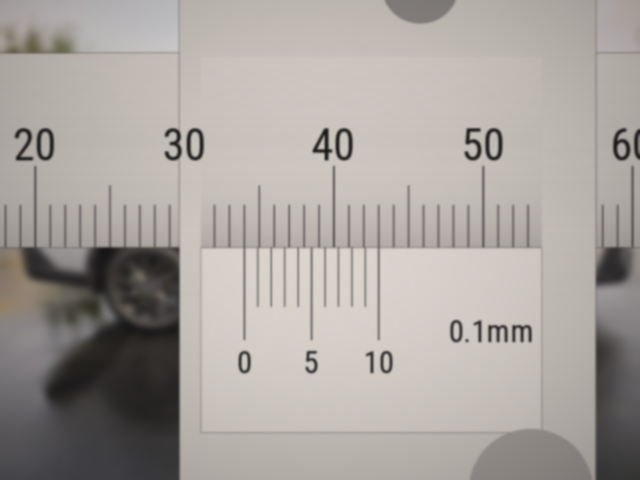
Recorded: 34.0 (mm)
